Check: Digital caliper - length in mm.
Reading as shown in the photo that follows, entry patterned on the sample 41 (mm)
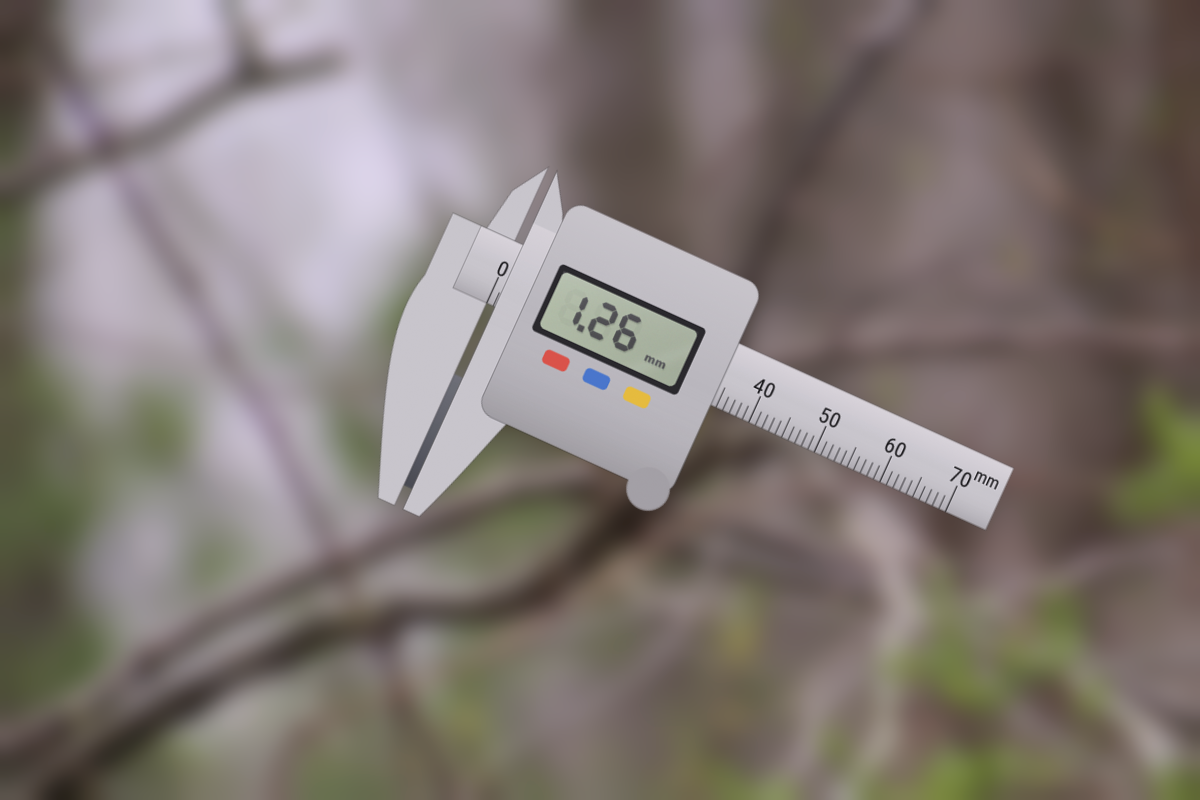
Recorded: 1.26 (mm)
